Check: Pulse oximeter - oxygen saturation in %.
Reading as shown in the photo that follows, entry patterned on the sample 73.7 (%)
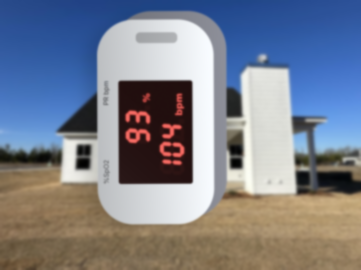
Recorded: 93 (%)
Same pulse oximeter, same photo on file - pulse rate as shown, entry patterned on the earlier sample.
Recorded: 104 (bpm)
